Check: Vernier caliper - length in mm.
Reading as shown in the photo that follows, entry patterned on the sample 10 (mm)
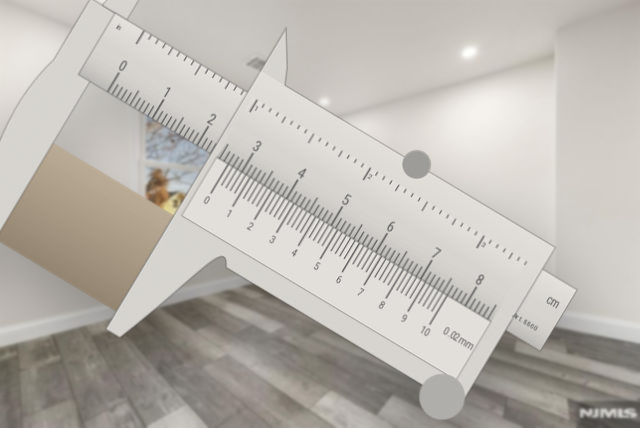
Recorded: 27.0 (mm)
